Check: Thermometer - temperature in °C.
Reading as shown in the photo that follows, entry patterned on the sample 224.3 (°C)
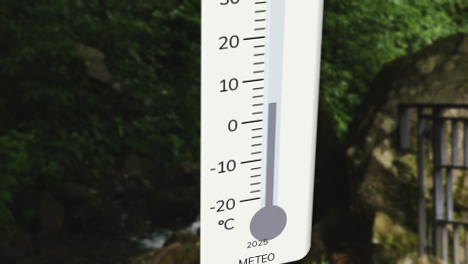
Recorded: 4 (°C)
